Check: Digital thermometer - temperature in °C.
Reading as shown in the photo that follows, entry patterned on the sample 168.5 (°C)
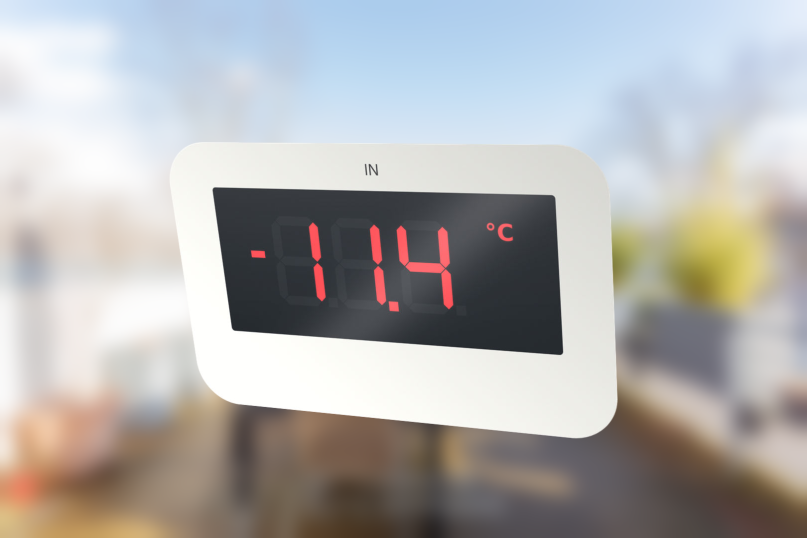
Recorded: -11.4 (°C)
